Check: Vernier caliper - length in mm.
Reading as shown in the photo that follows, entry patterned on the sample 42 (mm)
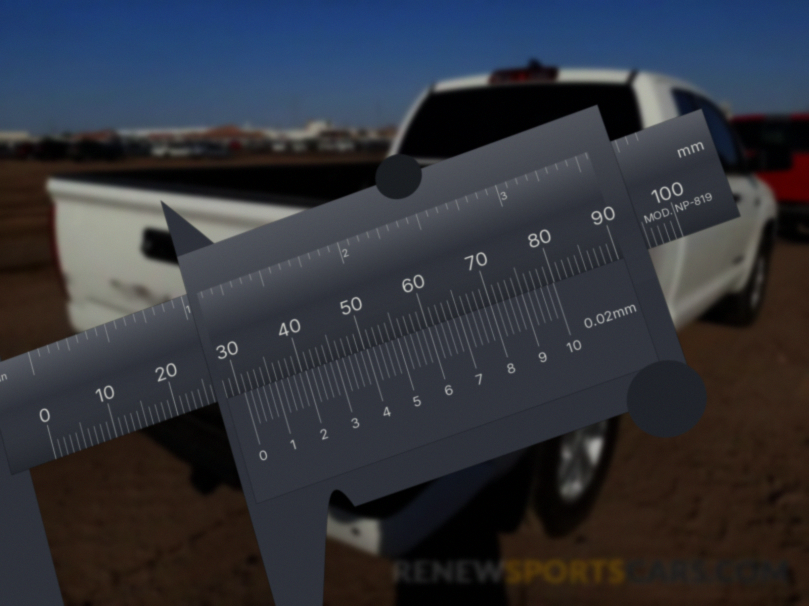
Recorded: 30.8 (mm)
